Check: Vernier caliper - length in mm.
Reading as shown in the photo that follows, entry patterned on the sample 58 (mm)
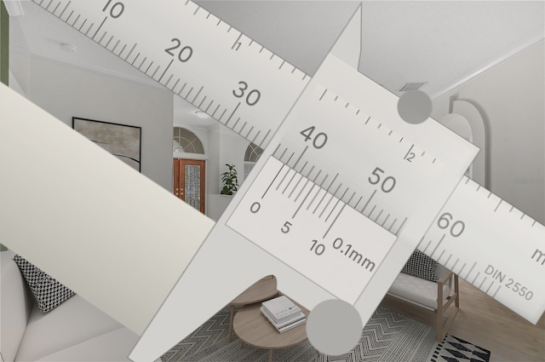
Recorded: 38.8 (mm)
